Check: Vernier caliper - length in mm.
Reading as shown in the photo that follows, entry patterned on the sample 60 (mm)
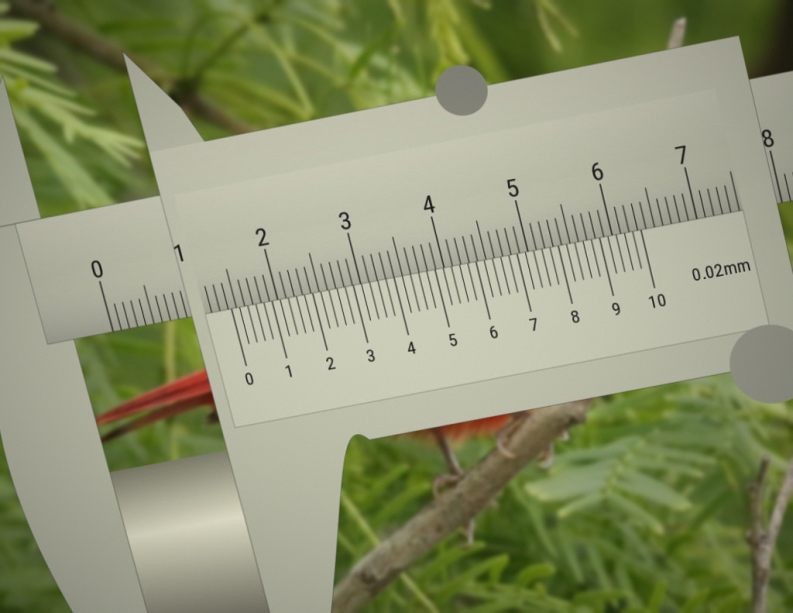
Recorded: 14.4 (mm)
